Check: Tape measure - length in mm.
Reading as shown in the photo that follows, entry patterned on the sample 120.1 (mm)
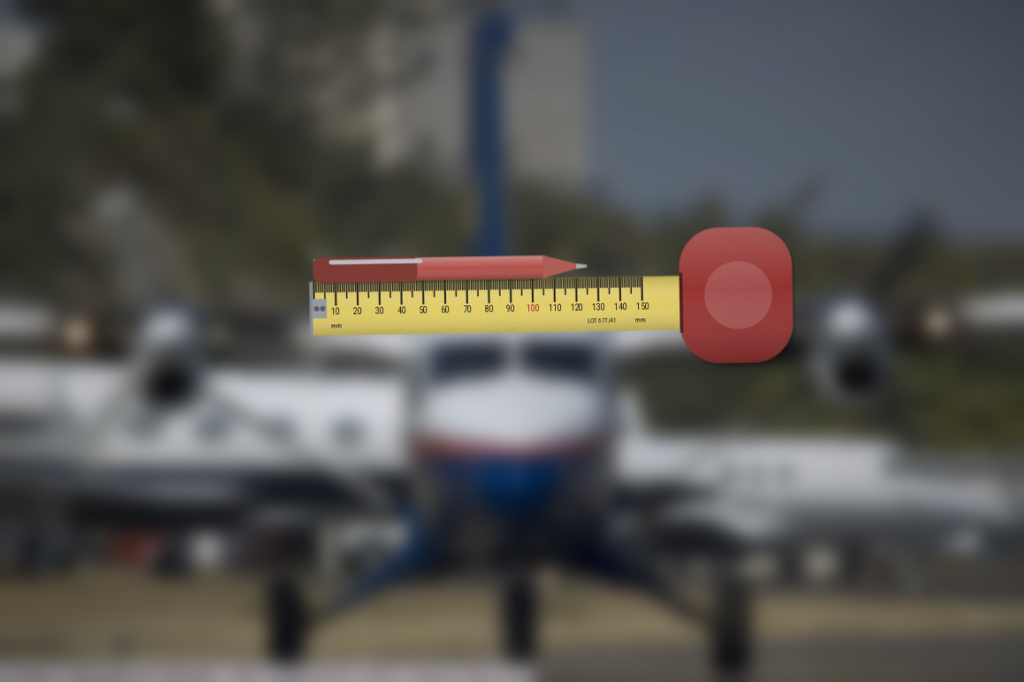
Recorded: 125 (mm)
